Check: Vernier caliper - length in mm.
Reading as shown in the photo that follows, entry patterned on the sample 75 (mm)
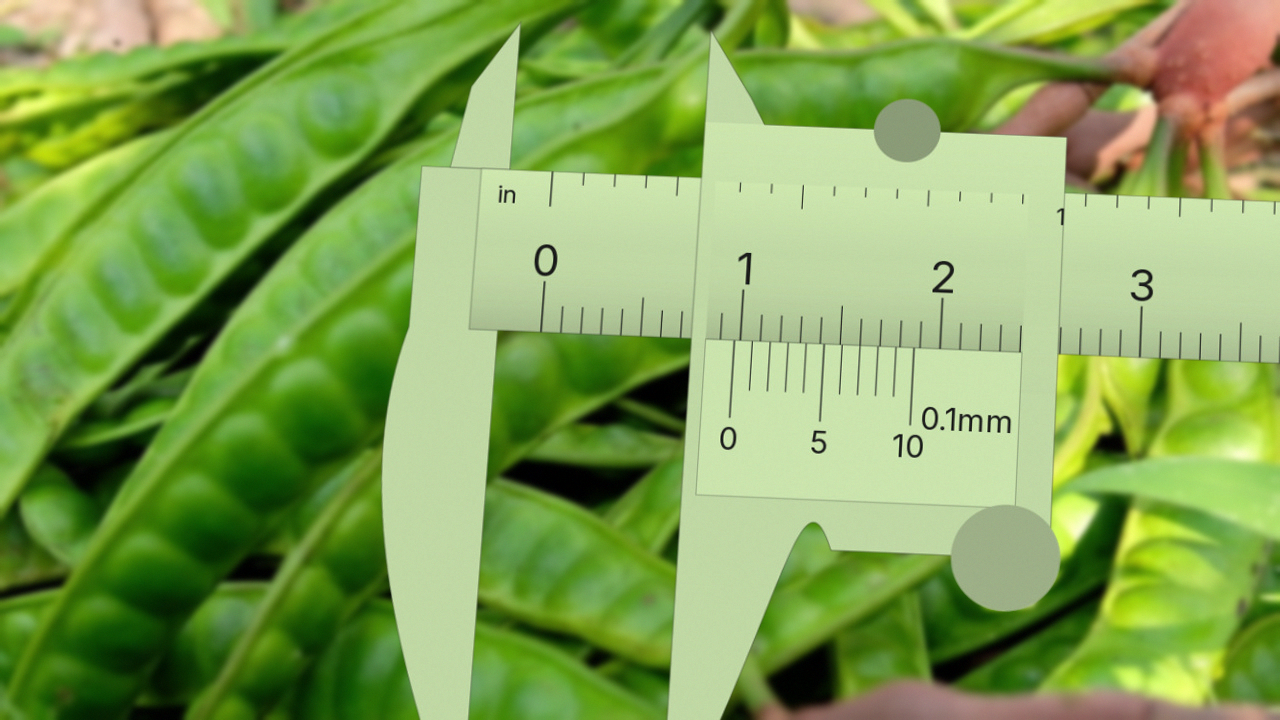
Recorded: 9.7 (mm)
